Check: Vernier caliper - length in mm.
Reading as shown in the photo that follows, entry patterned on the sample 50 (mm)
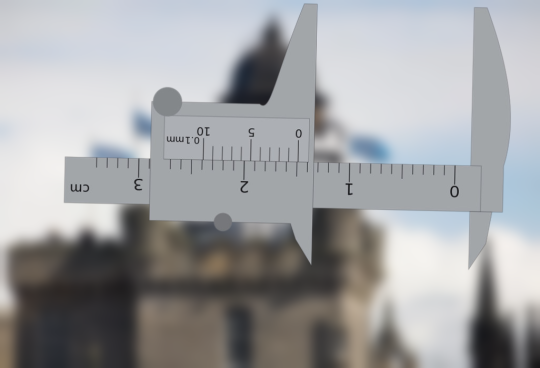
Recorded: 14.9 (mm)
